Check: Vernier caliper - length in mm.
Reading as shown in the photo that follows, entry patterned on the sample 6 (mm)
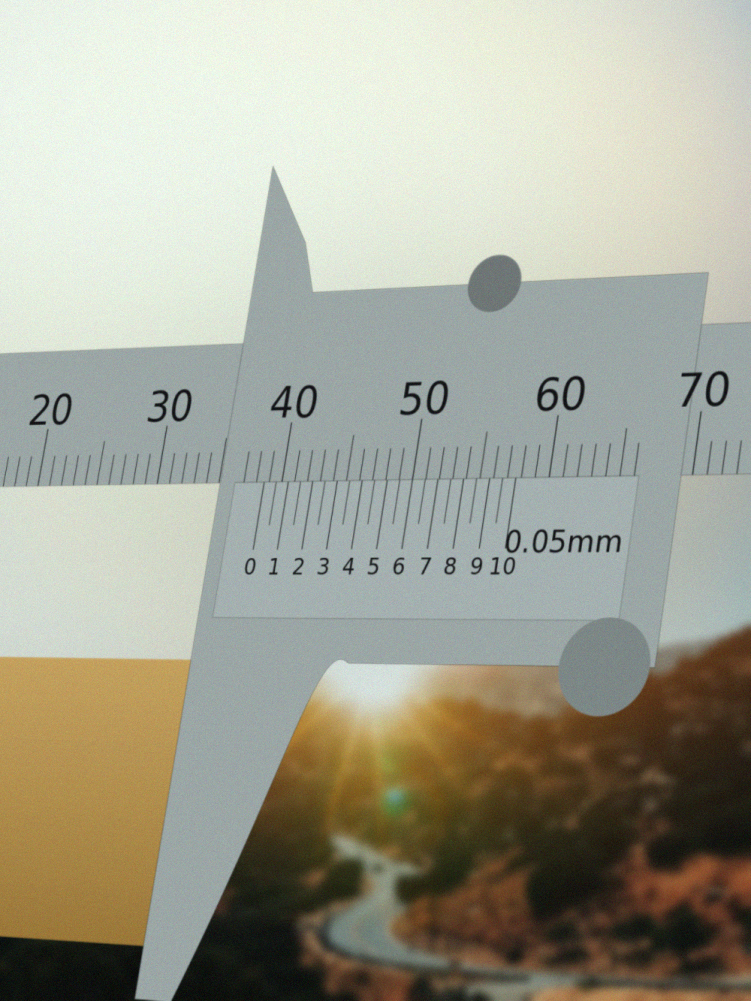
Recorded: 38.6 (mm)
